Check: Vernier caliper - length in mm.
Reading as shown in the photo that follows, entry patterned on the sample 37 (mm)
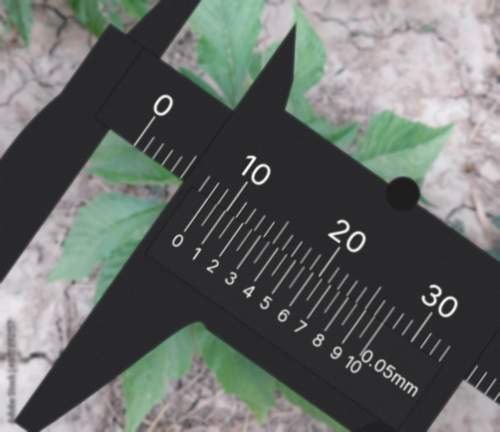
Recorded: 8.0 (mm)
